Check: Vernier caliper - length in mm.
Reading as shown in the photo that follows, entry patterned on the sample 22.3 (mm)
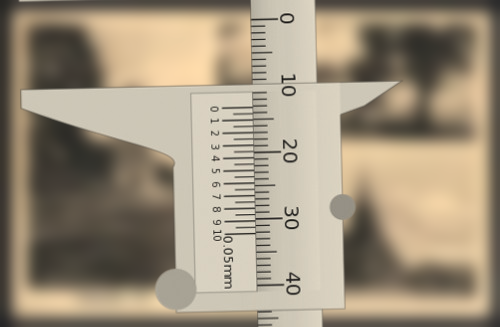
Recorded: 13.2 (mm)
